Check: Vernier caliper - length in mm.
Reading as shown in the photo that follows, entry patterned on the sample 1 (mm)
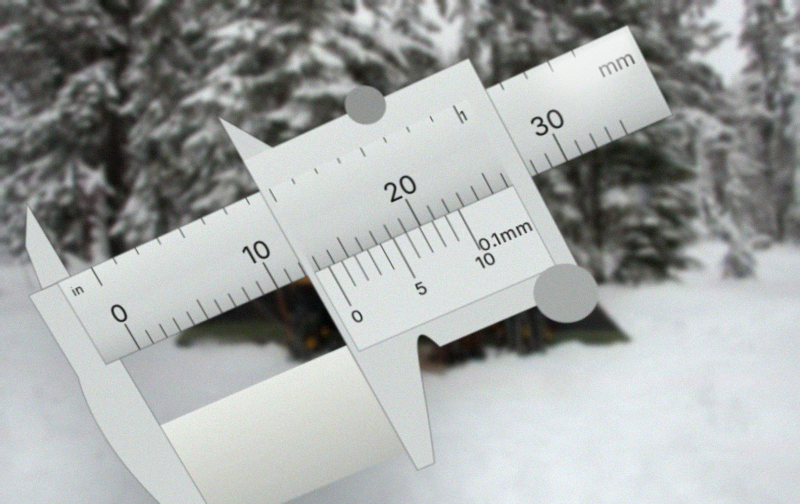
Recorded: 13.6 (mm)
